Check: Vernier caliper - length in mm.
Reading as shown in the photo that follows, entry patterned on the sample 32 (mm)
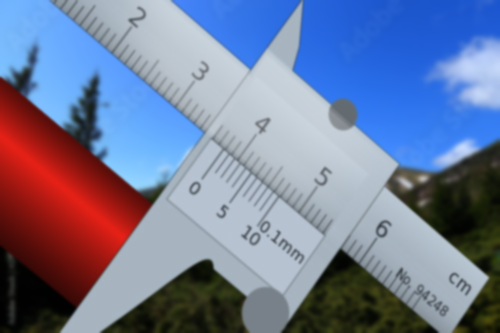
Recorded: 37.8 (mm)
